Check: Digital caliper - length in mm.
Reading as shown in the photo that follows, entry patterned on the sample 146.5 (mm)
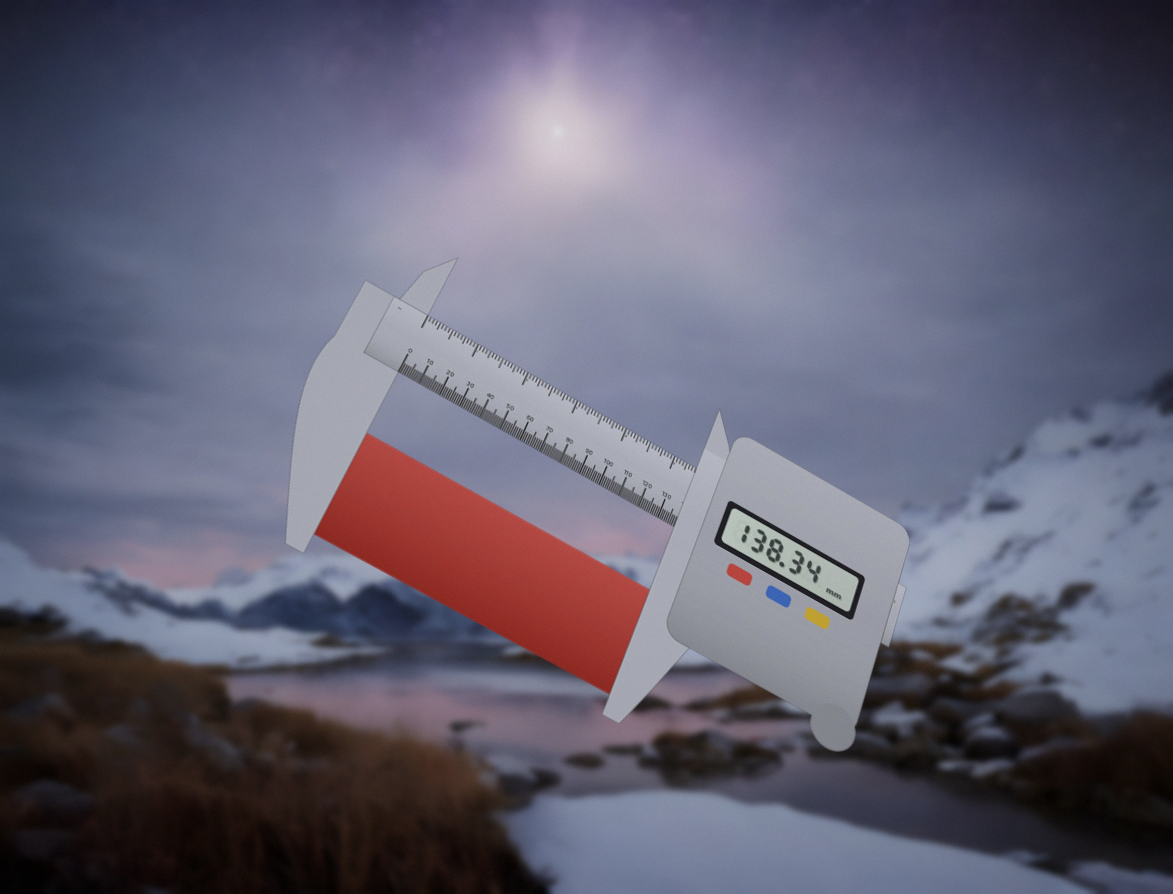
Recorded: 138.34 (mm)
